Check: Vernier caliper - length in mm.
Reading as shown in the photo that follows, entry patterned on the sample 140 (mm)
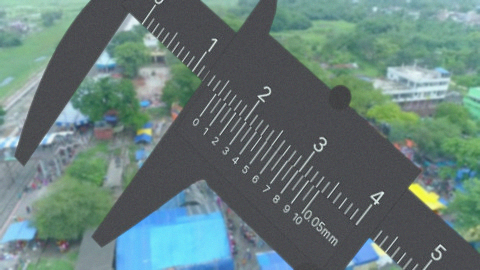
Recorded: 14.6 (mm)
